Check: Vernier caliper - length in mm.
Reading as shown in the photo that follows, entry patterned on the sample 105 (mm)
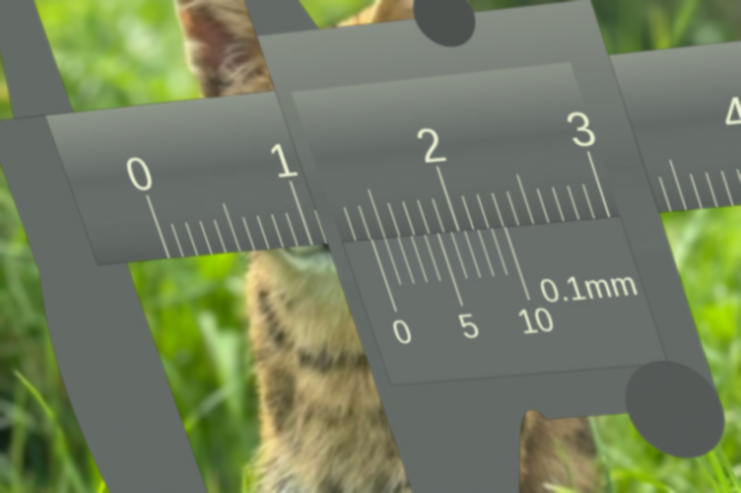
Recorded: 14.1 (mm)
